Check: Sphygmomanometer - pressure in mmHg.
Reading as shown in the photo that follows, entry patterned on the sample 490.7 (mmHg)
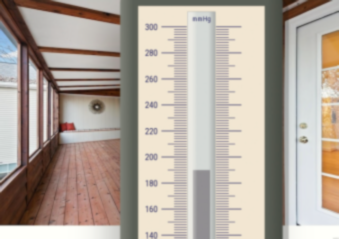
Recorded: 190 (mmHg)
